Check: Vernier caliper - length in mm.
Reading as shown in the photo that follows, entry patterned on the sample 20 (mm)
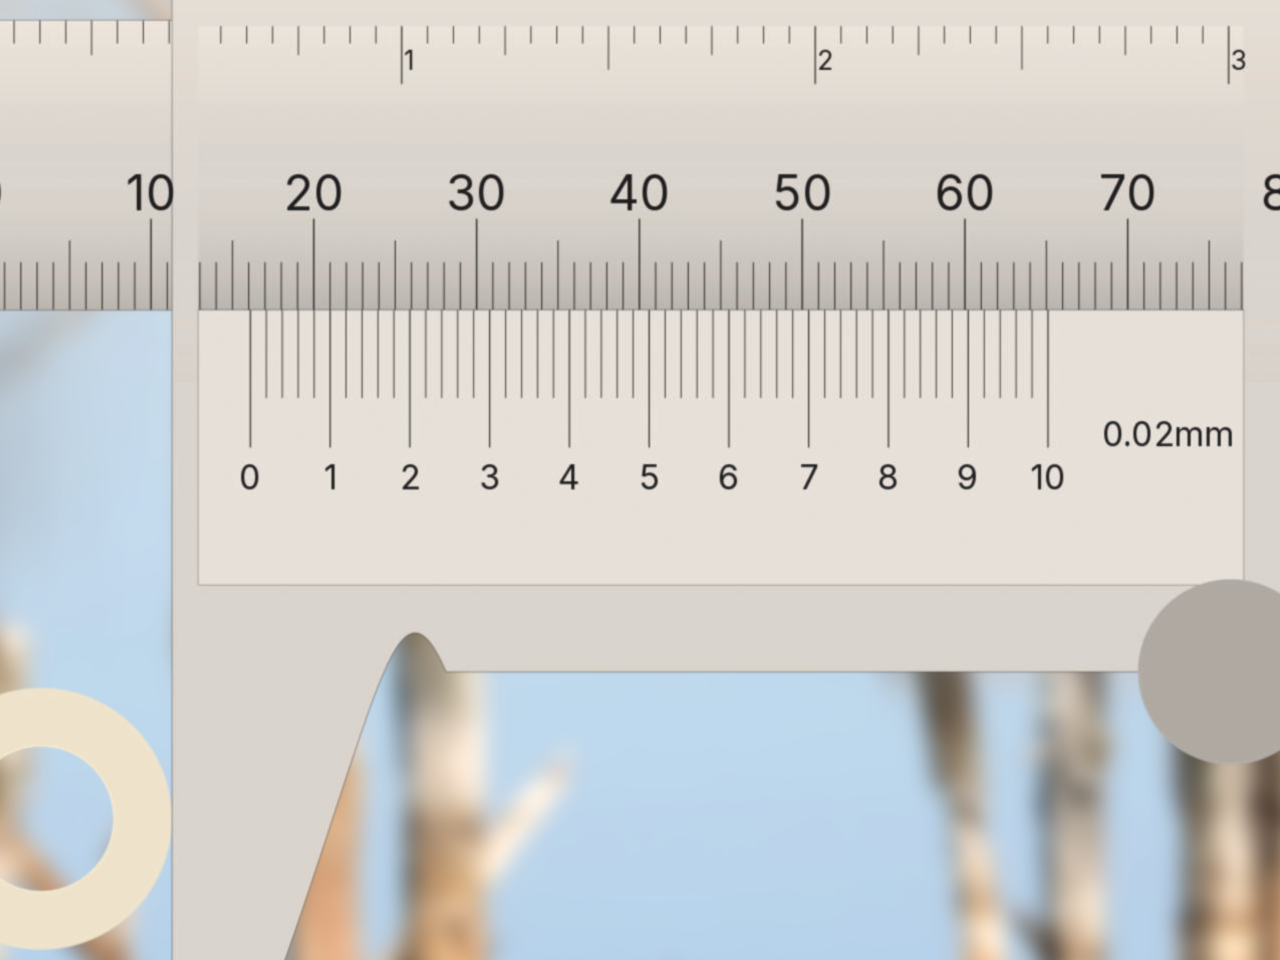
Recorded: 16.1 (mm)
